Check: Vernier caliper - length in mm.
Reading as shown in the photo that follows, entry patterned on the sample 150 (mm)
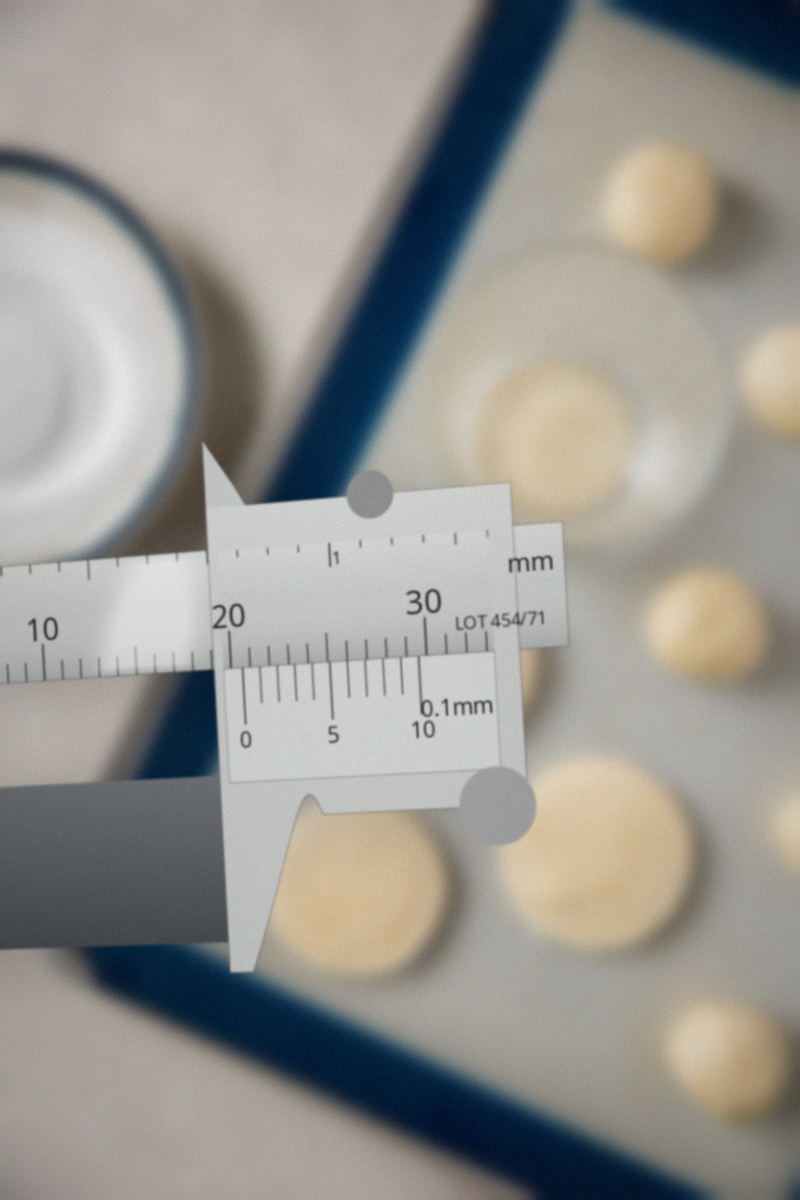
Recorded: 20.6 (mm)
